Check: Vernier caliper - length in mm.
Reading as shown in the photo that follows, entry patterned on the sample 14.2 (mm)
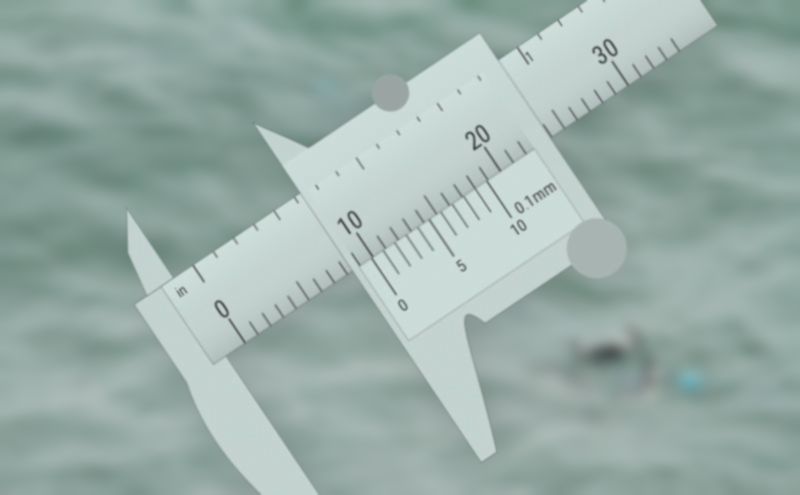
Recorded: 9.9 (mm)
